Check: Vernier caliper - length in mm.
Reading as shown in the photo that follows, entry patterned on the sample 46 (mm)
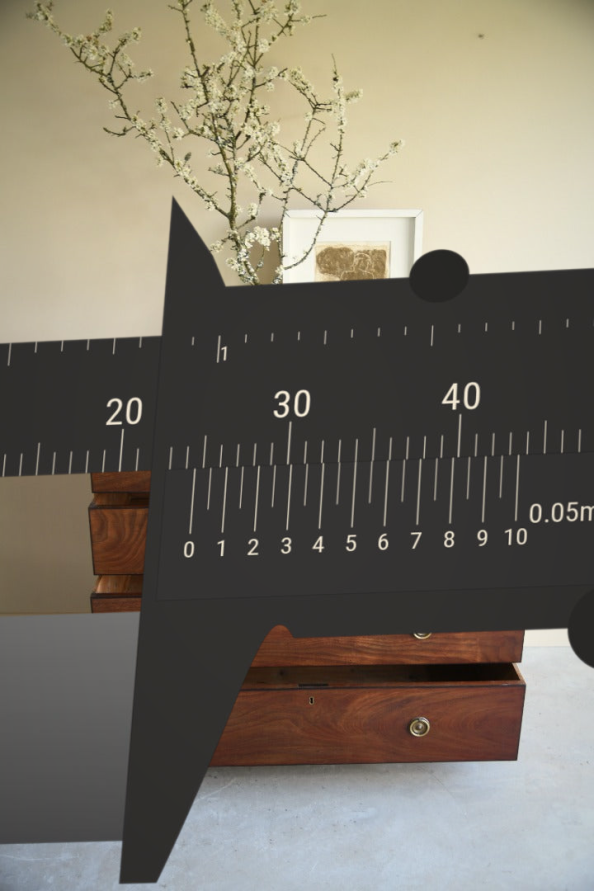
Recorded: 24.5 (mm)
